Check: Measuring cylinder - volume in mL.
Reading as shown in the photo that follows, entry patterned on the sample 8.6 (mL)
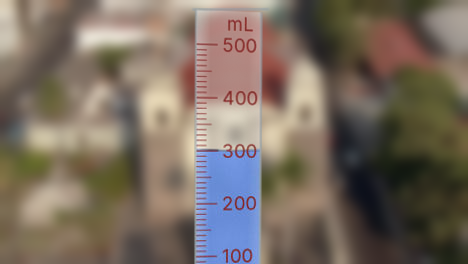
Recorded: 300 (mL)
